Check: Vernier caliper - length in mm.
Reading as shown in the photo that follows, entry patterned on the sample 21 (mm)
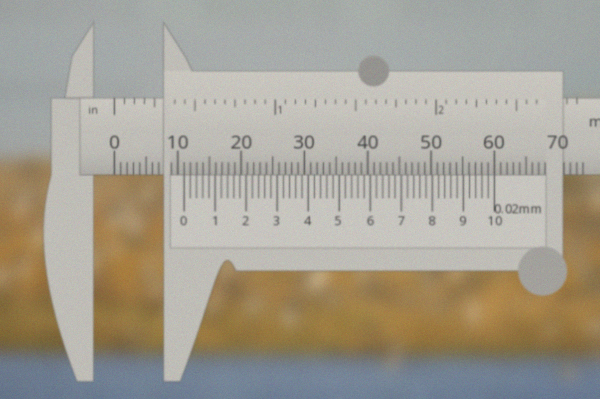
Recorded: 11.0 (mm)
